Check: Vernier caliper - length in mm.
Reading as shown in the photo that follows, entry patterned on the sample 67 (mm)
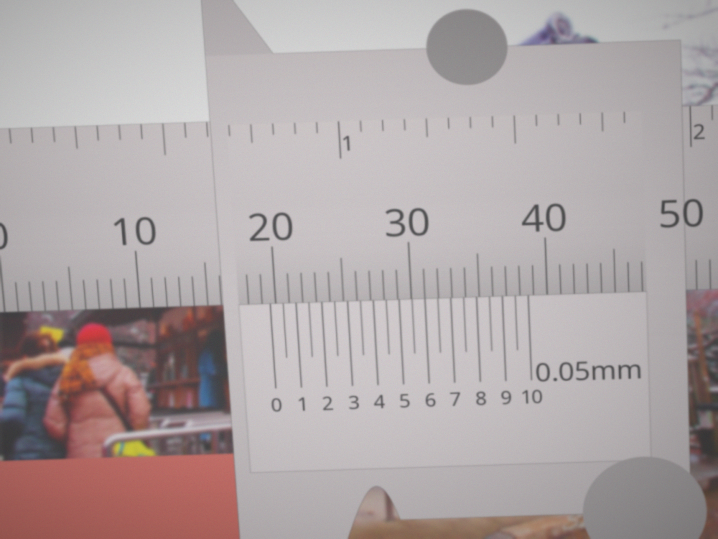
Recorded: 19.6 (mm)
